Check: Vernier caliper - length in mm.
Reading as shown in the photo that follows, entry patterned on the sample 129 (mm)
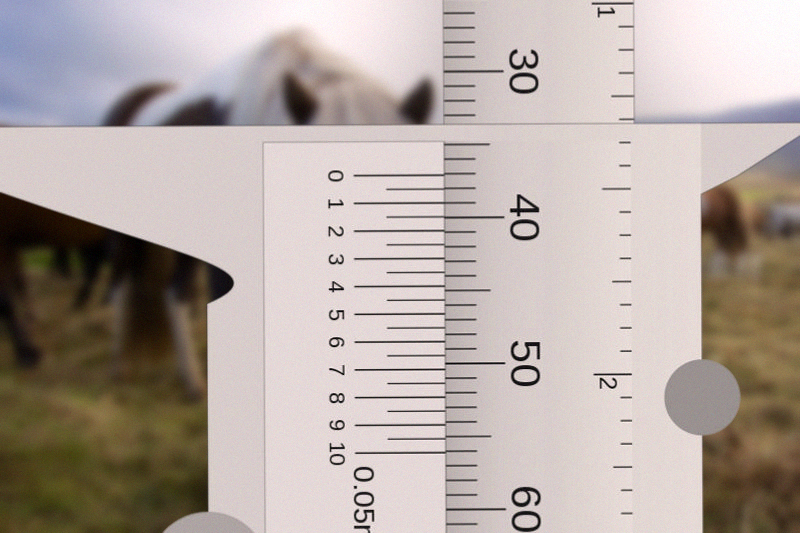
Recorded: 37.1 (mm)
